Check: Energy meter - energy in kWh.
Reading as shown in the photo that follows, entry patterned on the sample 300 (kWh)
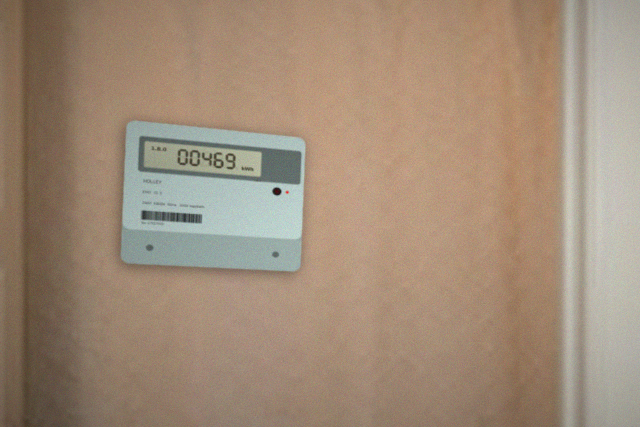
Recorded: 469 (kWh)
